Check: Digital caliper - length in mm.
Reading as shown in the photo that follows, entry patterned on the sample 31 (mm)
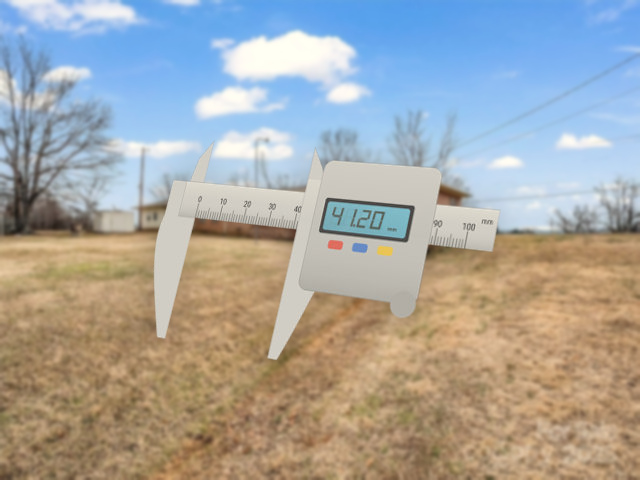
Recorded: 41.20 (mm)
